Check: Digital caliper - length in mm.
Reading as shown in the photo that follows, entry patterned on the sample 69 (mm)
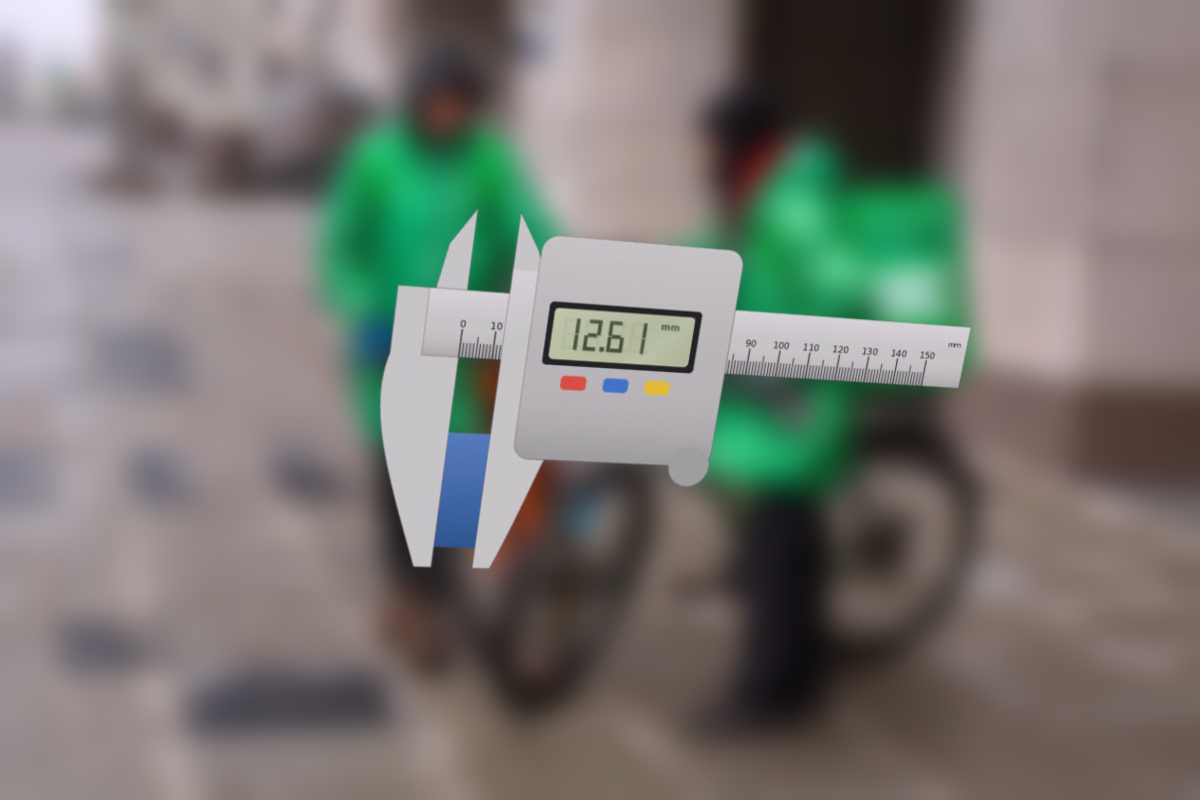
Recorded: 12.61 (mm)
